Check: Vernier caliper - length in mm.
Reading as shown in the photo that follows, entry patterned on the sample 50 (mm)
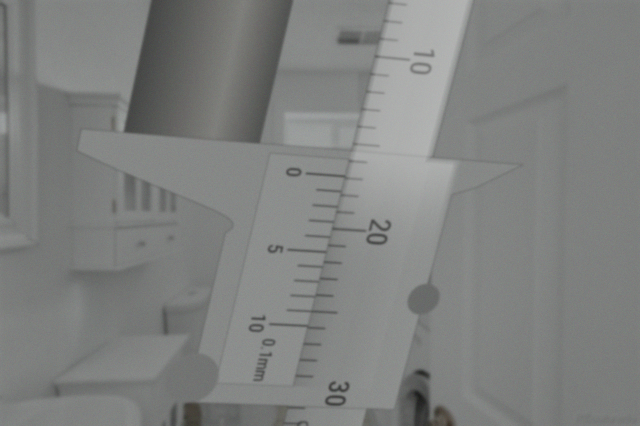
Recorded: 16.9 (mm)
